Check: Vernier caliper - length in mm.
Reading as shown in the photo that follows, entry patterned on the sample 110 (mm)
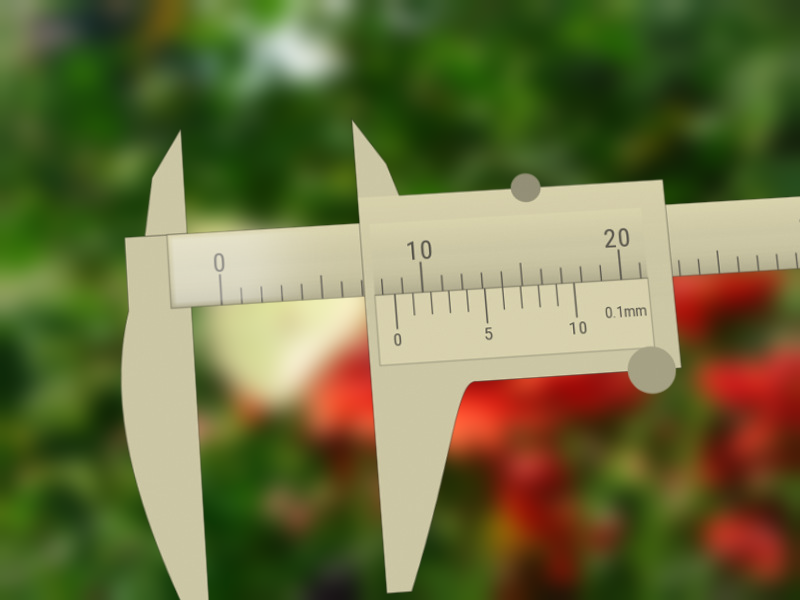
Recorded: 8.6 (mm)
